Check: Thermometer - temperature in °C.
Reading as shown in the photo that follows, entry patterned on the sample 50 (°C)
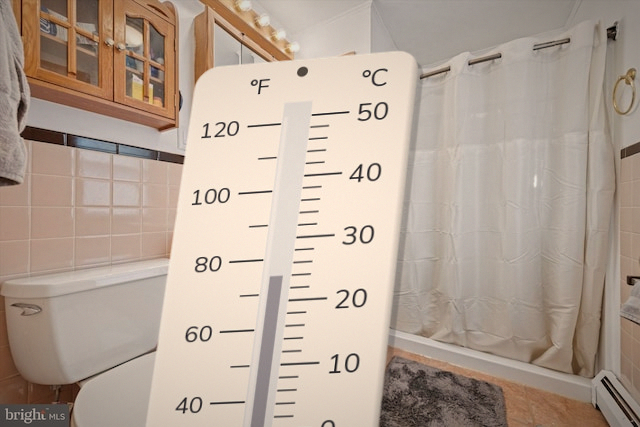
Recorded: 24 (°C)
